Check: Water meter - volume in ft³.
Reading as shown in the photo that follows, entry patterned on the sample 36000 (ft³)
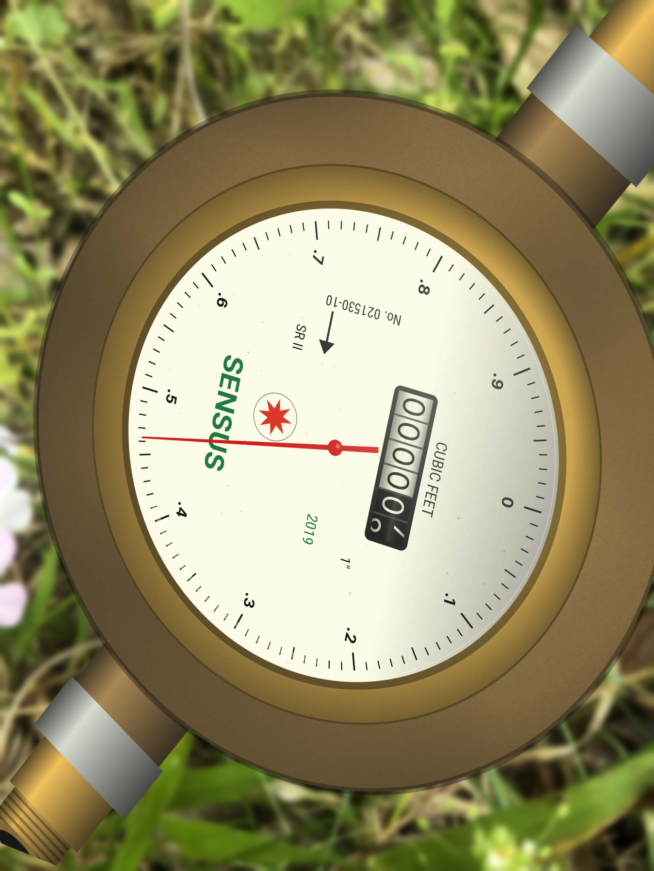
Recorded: 7.46 (ft³)
